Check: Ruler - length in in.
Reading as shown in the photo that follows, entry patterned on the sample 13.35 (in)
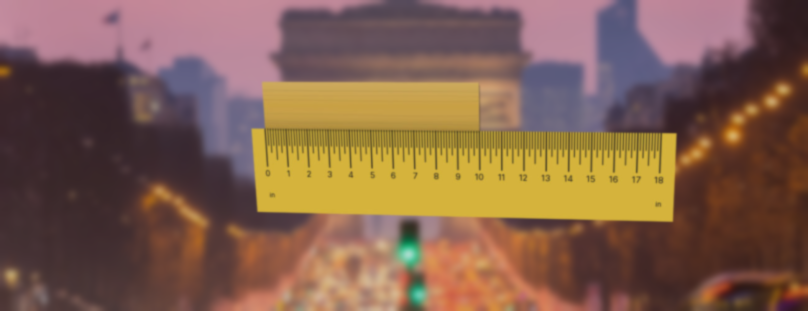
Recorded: 10 (in)
